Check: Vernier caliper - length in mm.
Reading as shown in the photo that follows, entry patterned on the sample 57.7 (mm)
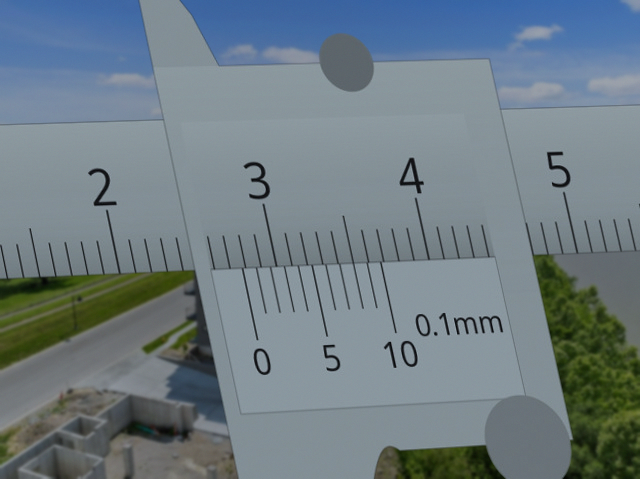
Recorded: 27.8 (mm)
